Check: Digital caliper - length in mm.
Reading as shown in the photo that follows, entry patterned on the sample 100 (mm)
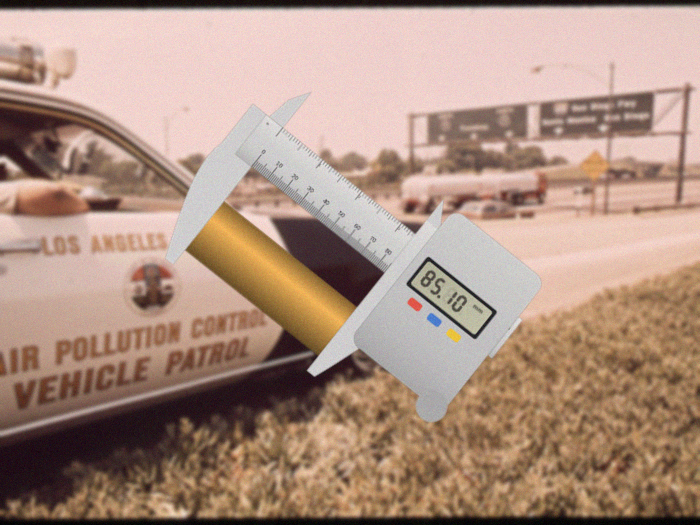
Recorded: 85.10 (mm)
